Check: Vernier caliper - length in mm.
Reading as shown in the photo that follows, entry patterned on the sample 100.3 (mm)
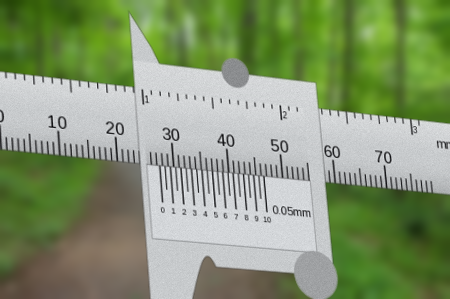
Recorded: 27.5 (mm)
